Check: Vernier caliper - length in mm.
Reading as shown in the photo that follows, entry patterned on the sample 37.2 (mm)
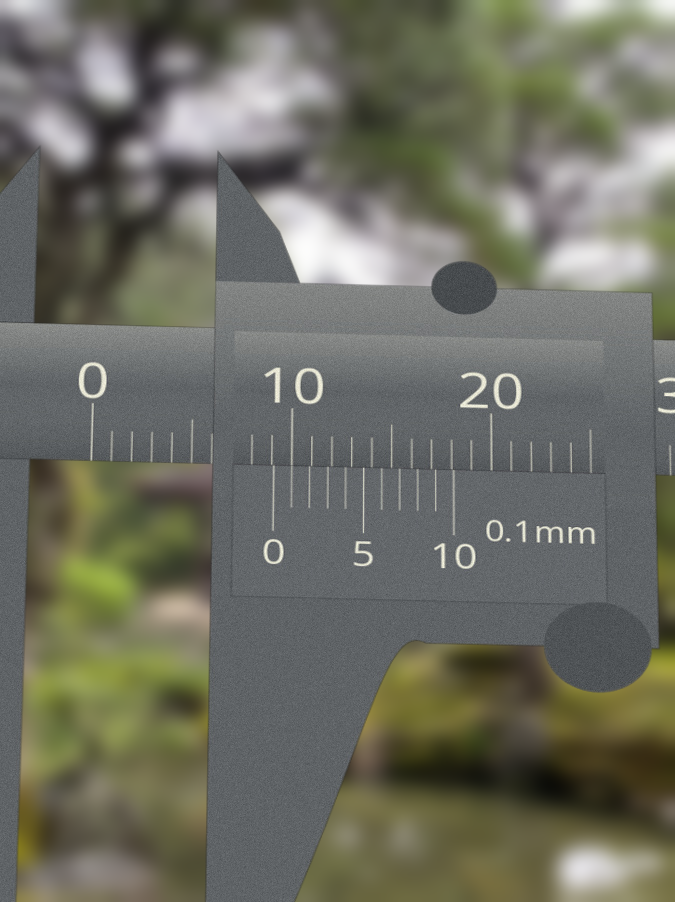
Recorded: 9.1 (mm)
